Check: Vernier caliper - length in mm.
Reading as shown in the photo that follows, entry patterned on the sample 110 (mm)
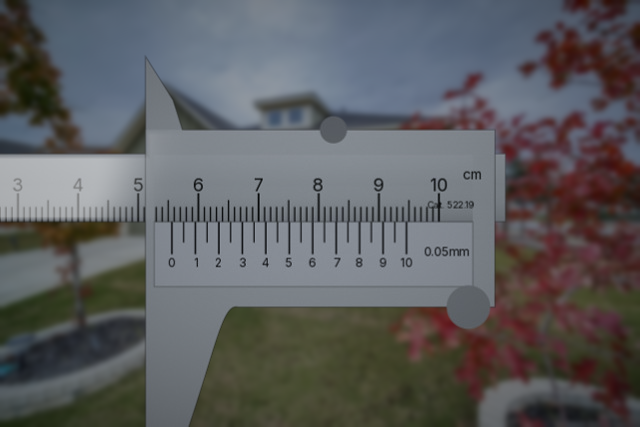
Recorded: 55.6 (mm)
